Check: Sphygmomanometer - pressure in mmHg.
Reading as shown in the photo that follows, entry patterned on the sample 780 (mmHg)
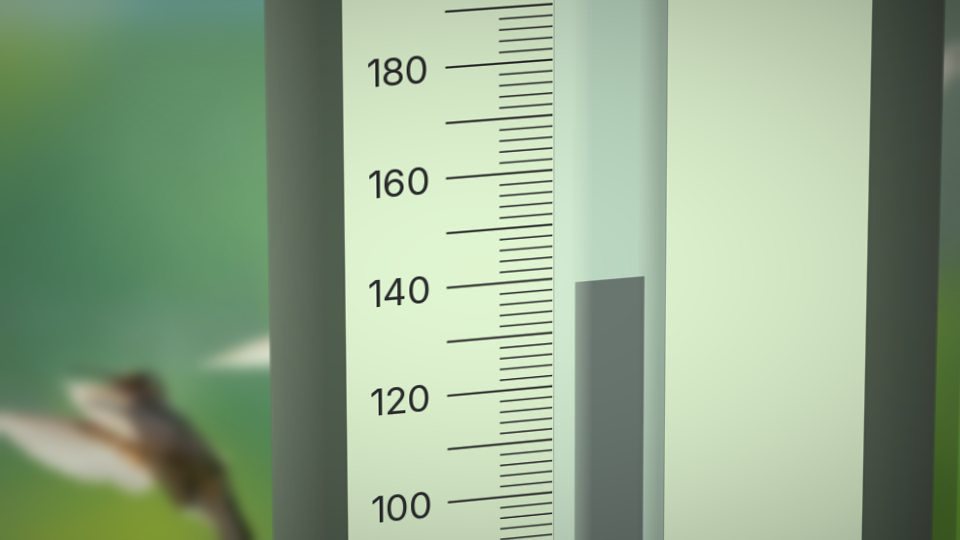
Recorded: 139 (mmHg)
